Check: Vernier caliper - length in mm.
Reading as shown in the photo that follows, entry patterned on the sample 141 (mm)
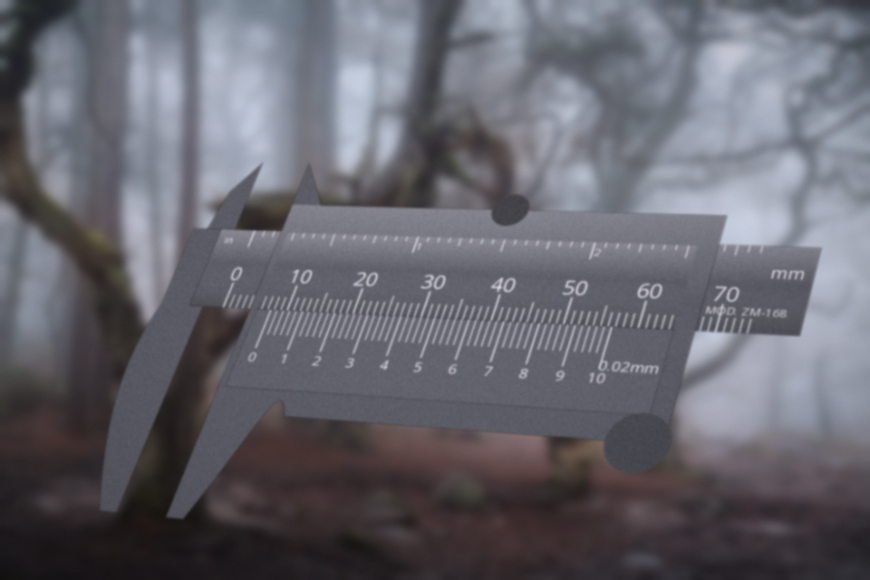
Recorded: 7.5 (mm)
